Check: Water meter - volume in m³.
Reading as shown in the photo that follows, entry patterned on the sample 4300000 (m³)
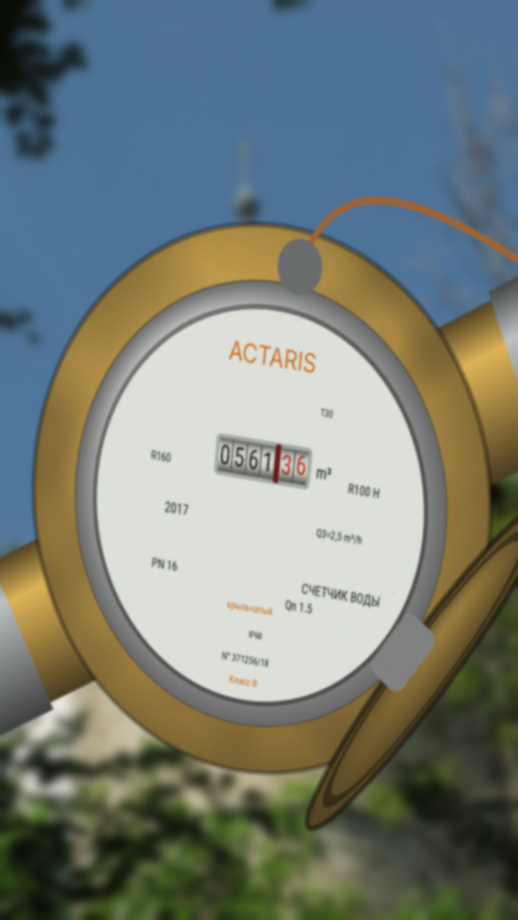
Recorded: 561.36 (m³)
